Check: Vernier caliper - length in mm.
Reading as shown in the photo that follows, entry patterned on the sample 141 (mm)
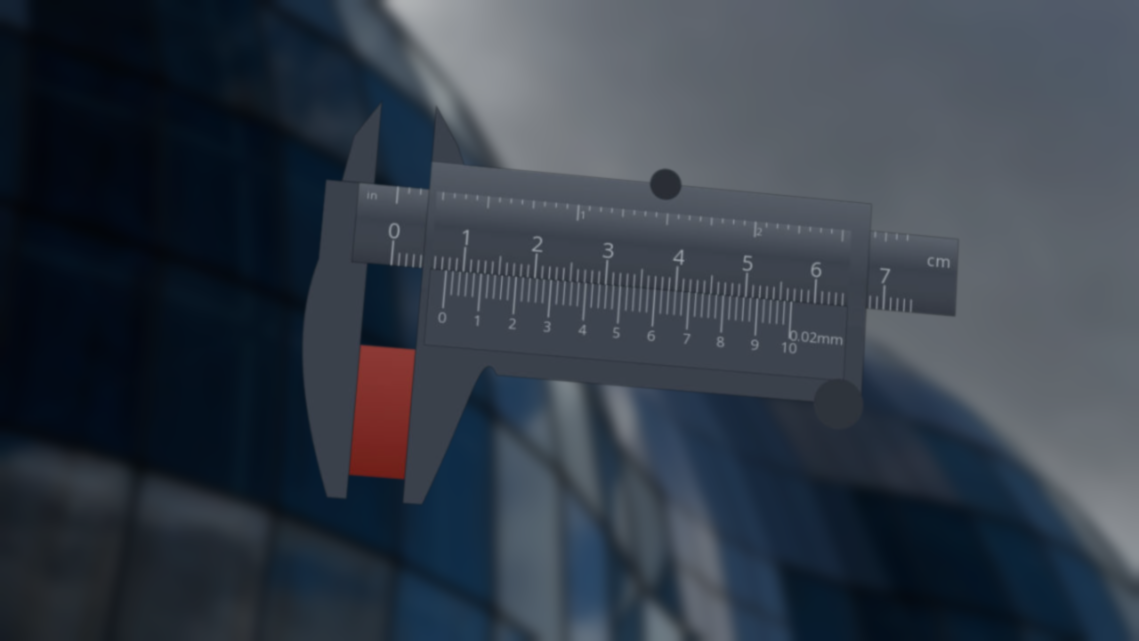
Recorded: 7.6 (mm)
